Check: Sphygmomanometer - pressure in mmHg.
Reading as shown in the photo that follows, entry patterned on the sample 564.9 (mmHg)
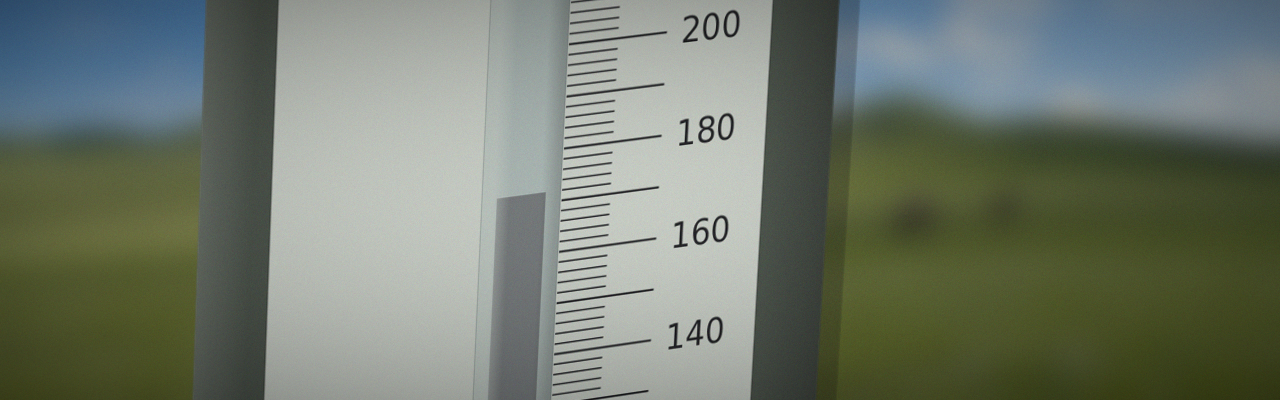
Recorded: 172 (mmHg)
